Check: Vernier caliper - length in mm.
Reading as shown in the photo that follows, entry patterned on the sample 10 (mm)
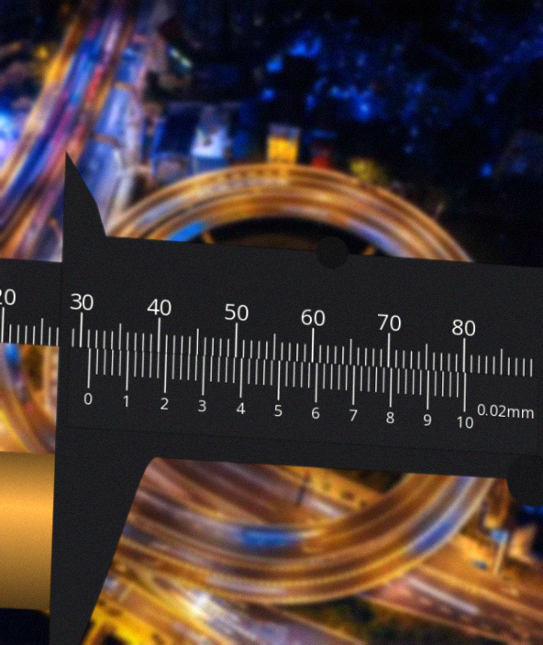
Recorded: 31.2 (mm)
